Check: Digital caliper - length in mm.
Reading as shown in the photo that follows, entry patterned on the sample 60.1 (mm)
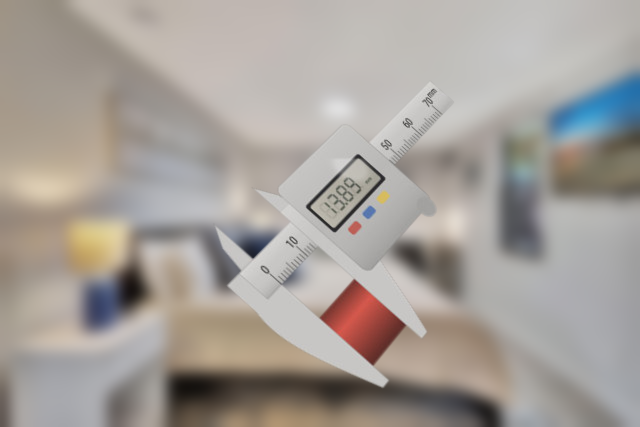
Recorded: 13.89 (mm)
